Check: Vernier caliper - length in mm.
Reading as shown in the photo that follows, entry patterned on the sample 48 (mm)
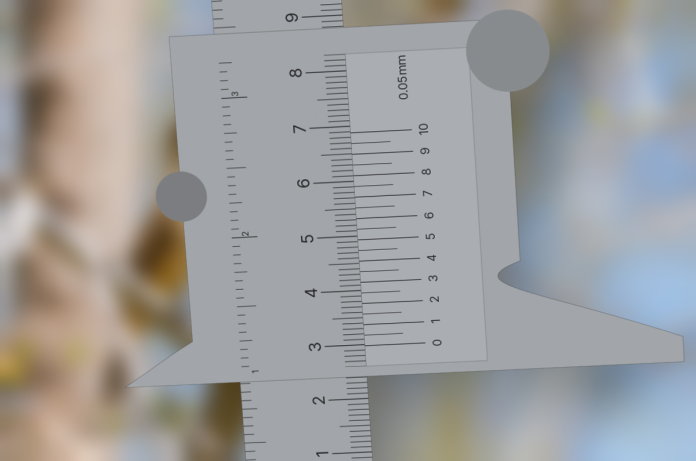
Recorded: 29.8 (mm)
